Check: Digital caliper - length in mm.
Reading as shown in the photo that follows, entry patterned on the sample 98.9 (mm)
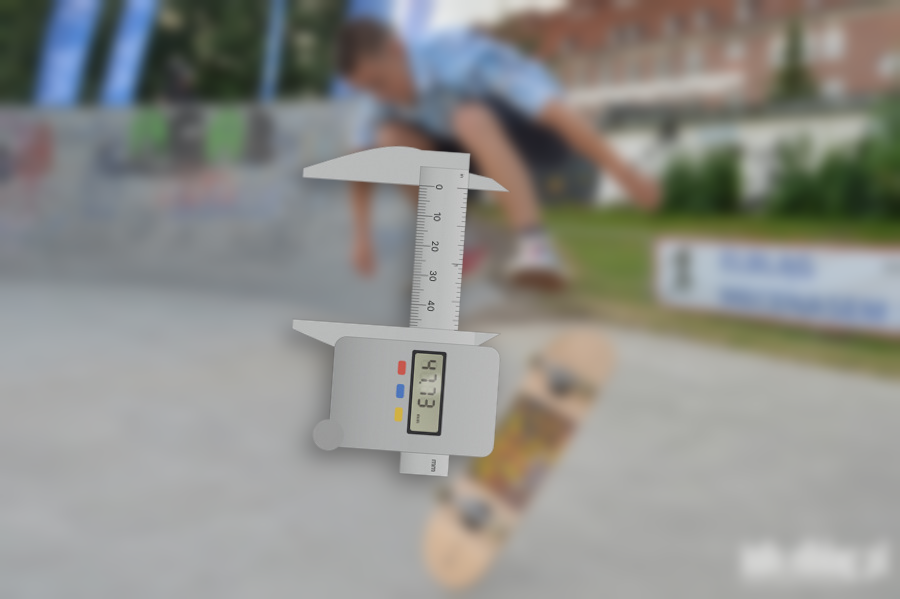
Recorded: 47.73 (mm)
